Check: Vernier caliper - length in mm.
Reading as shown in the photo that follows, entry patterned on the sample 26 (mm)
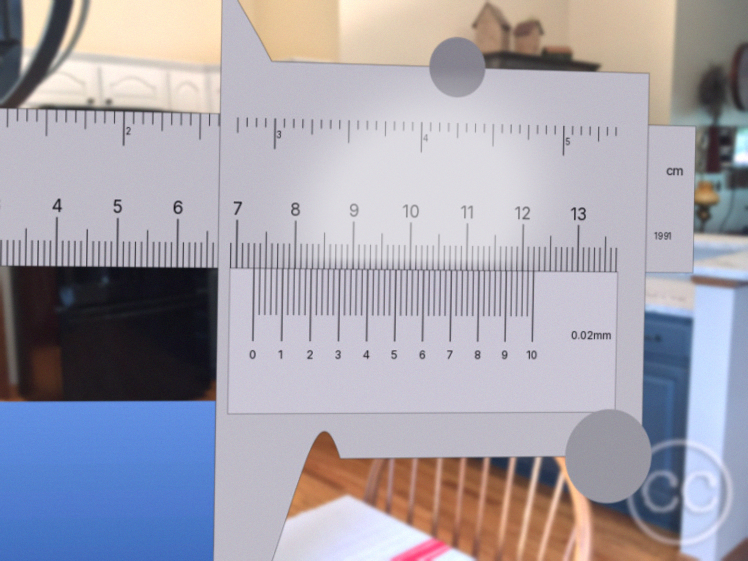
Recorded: 73.0 (mm)
